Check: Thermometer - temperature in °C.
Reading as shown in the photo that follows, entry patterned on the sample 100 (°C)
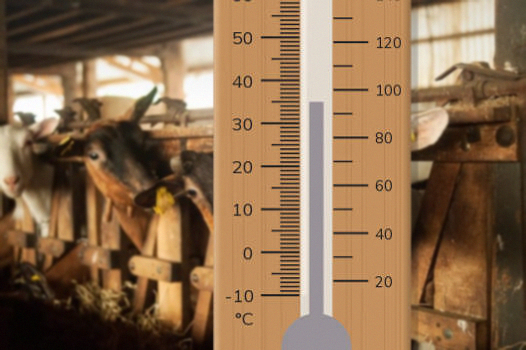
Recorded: 35 (°C)
